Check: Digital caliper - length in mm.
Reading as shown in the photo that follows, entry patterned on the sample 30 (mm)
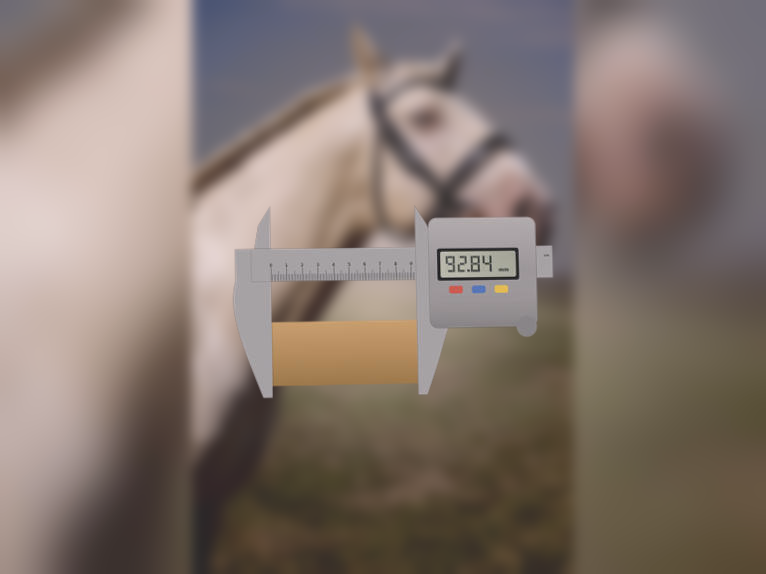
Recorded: 92.84 (mm)
